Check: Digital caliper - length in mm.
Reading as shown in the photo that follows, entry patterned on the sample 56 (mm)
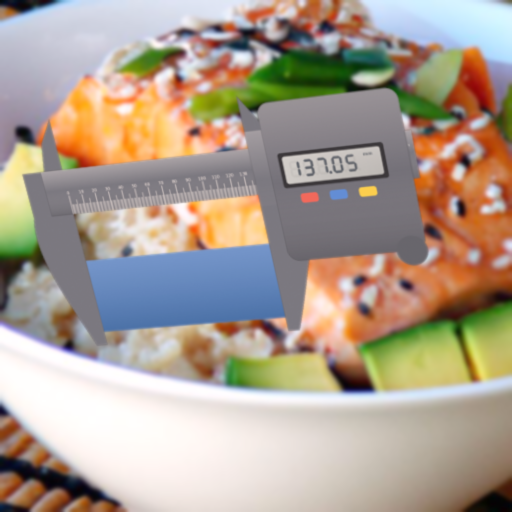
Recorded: 137.05 (mm)
